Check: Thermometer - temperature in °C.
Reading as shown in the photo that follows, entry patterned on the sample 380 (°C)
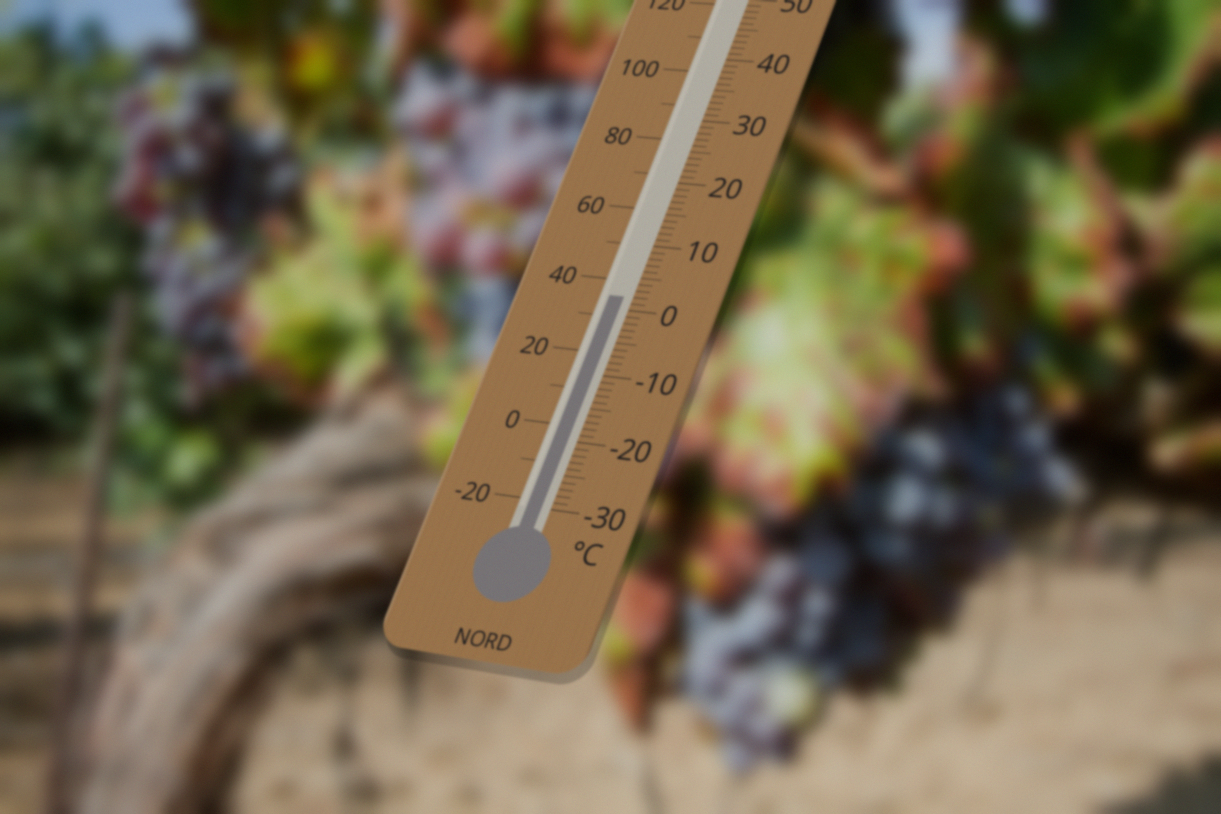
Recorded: 2 (°C)
